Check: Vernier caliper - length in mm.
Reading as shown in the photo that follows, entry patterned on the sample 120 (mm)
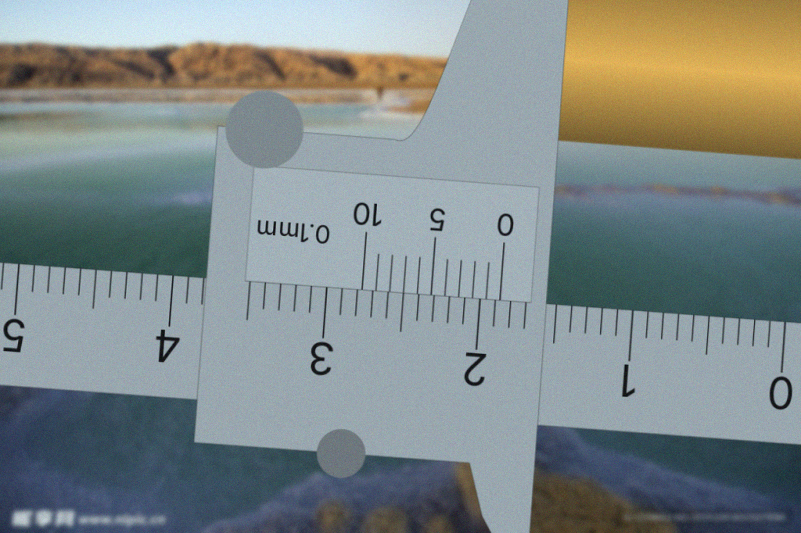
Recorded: 18.7 (mm)
